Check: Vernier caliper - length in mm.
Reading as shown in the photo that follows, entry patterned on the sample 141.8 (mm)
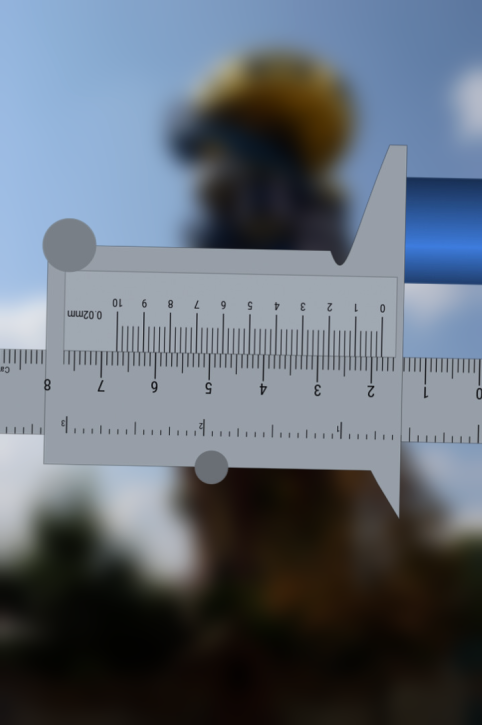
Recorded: 18.2 (mm)
